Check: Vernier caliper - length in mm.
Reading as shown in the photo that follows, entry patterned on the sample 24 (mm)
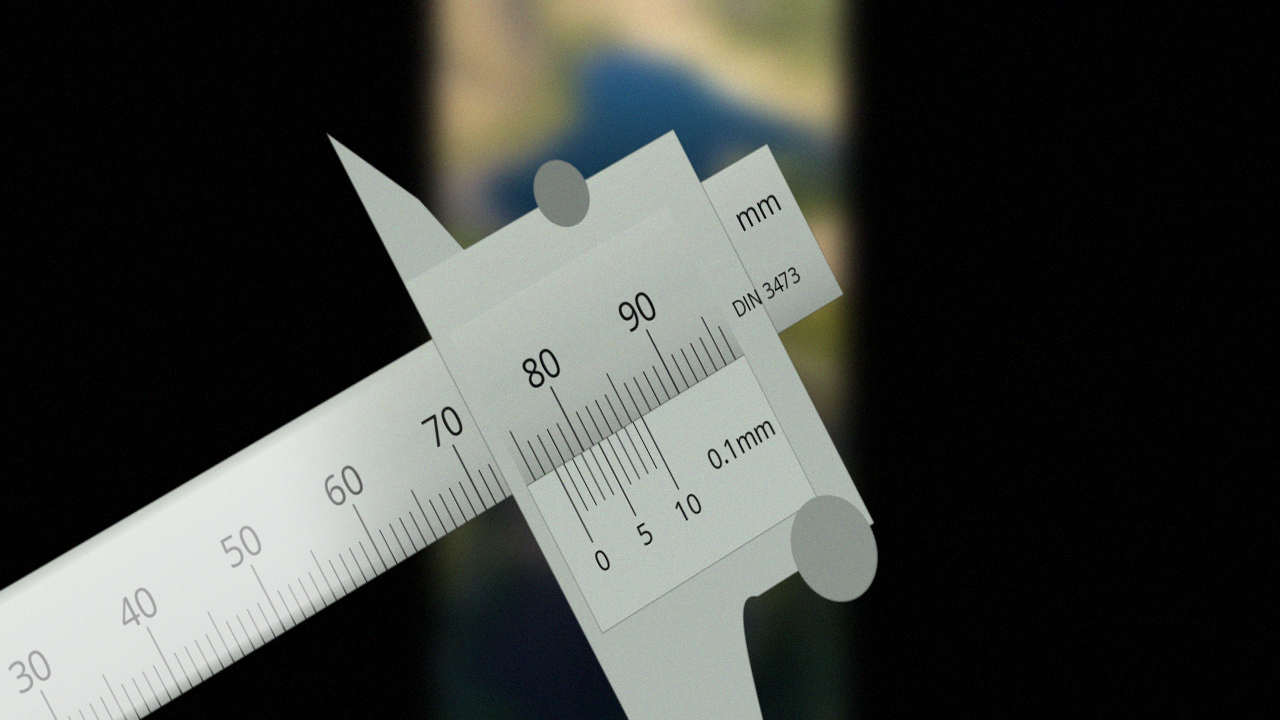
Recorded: 77.0 (mm)
